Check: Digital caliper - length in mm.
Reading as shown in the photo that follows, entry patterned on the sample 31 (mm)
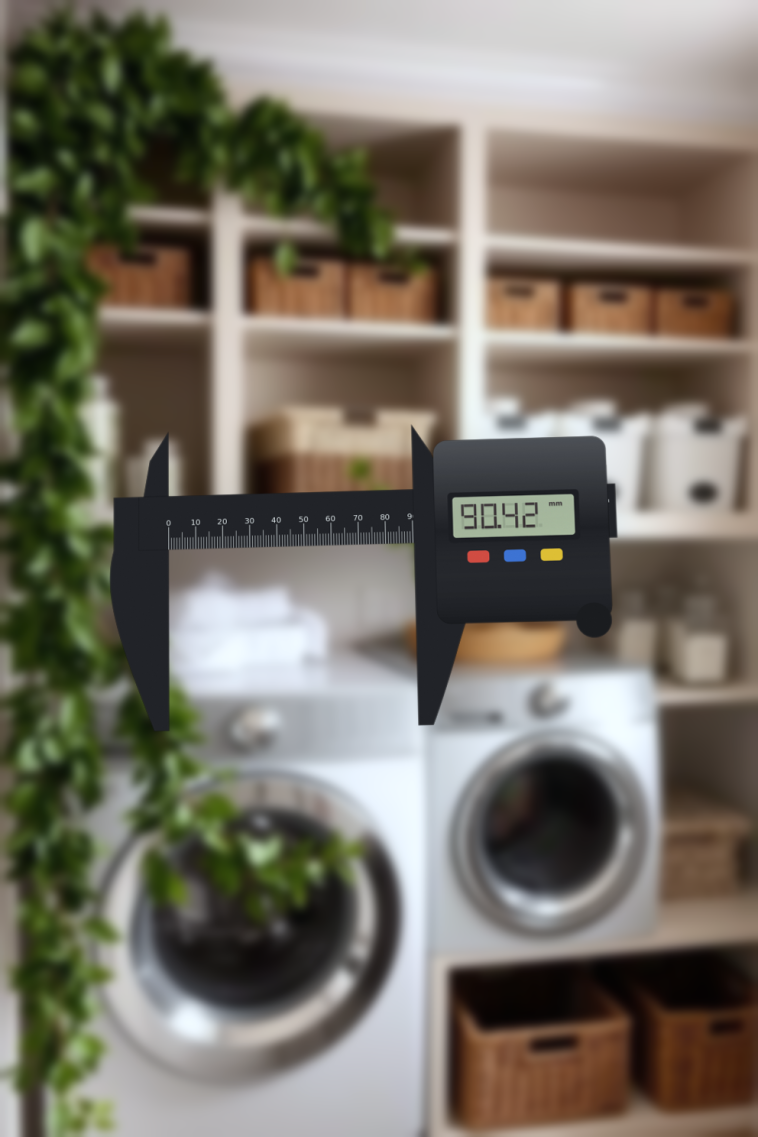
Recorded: 90.42 (mm)
